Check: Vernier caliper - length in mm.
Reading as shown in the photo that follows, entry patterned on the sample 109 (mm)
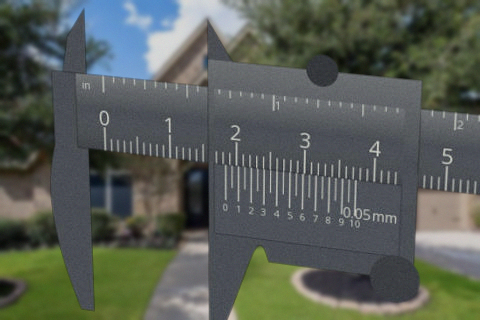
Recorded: 18.4 (mm)
